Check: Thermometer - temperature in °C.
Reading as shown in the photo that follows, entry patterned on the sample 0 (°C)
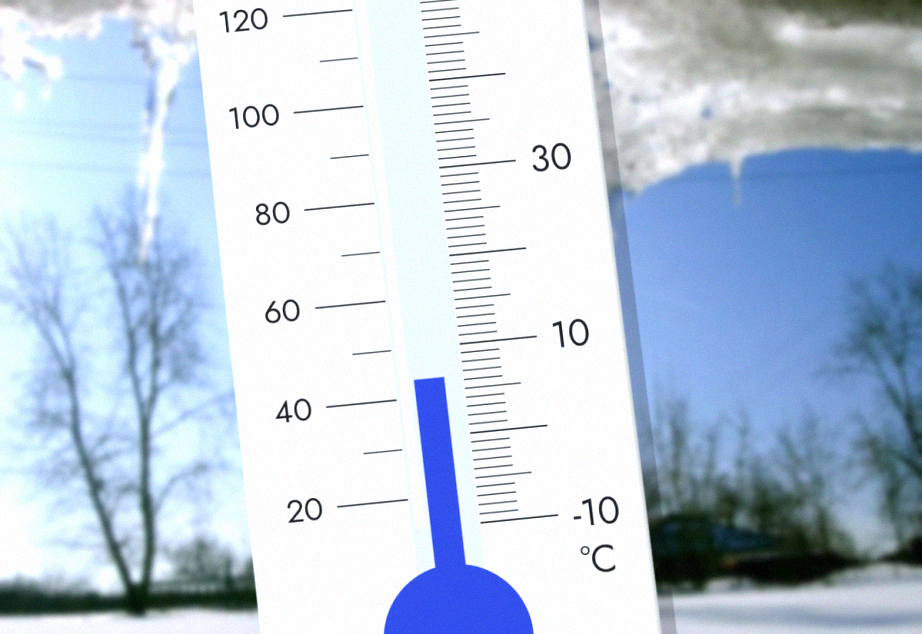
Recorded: 6.5 (°C)
